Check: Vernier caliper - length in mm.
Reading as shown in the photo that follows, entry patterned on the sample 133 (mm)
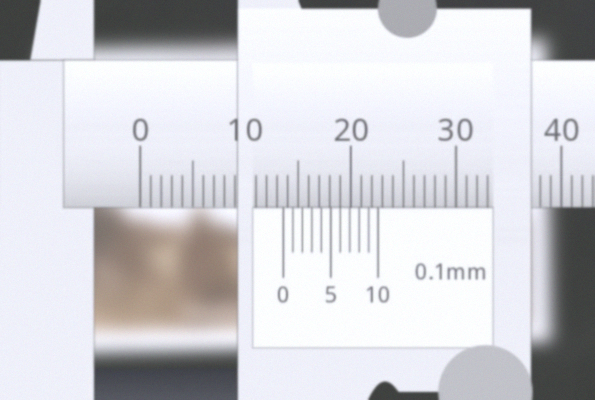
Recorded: 13.6 (mm)
